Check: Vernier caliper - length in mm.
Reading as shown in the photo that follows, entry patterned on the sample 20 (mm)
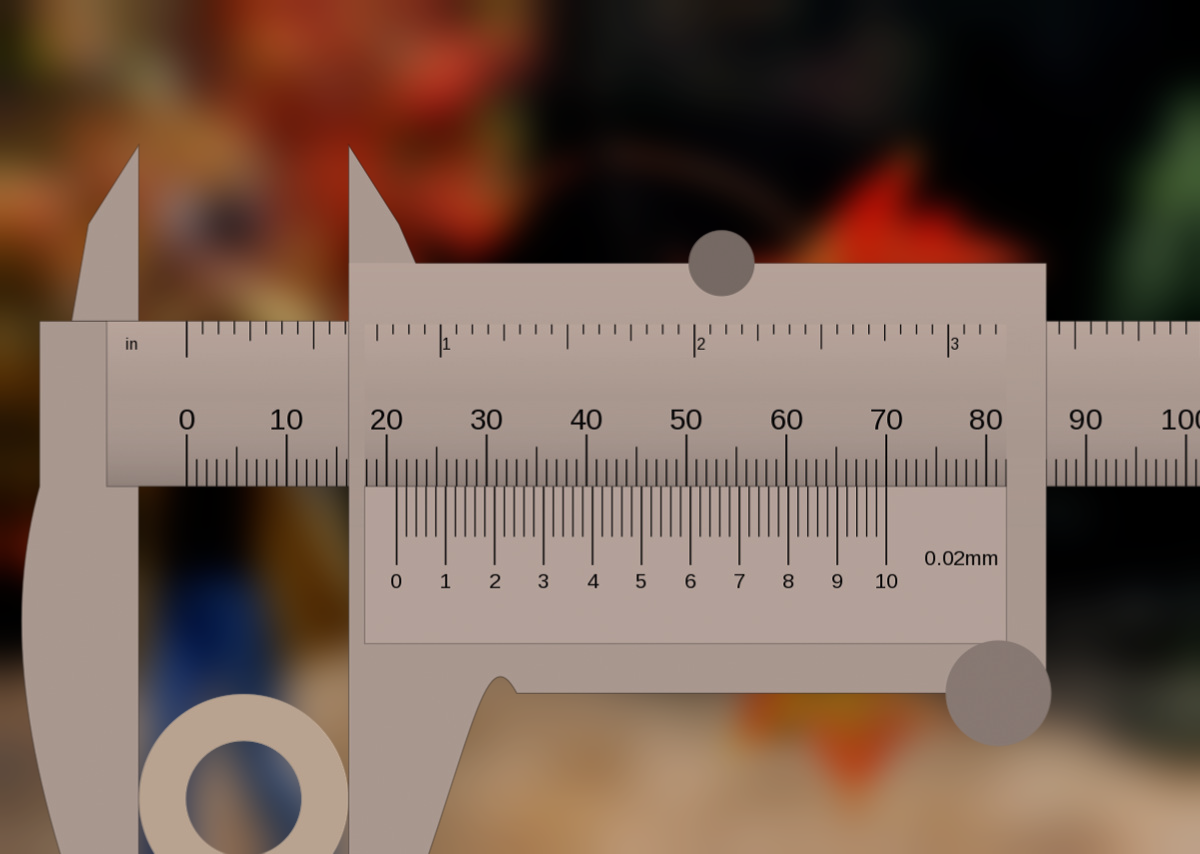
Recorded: 21.0 (mm)
